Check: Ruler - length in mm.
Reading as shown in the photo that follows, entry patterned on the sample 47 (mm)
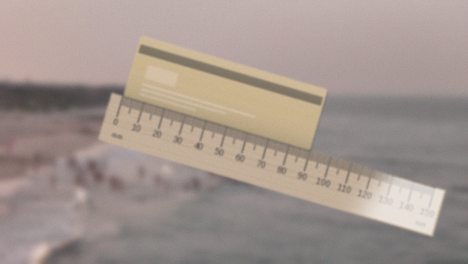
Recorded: 90 (mm)
